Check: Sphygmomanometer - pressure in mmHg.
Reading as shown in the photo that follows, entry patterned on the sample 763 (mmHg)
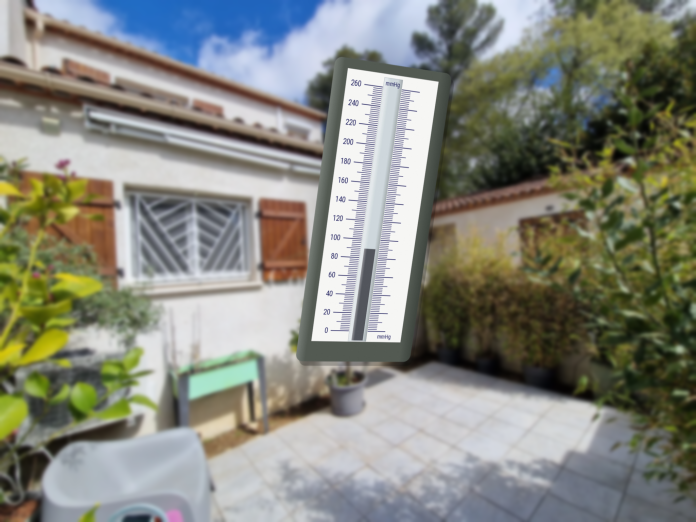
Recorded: 90 (mmHg)
